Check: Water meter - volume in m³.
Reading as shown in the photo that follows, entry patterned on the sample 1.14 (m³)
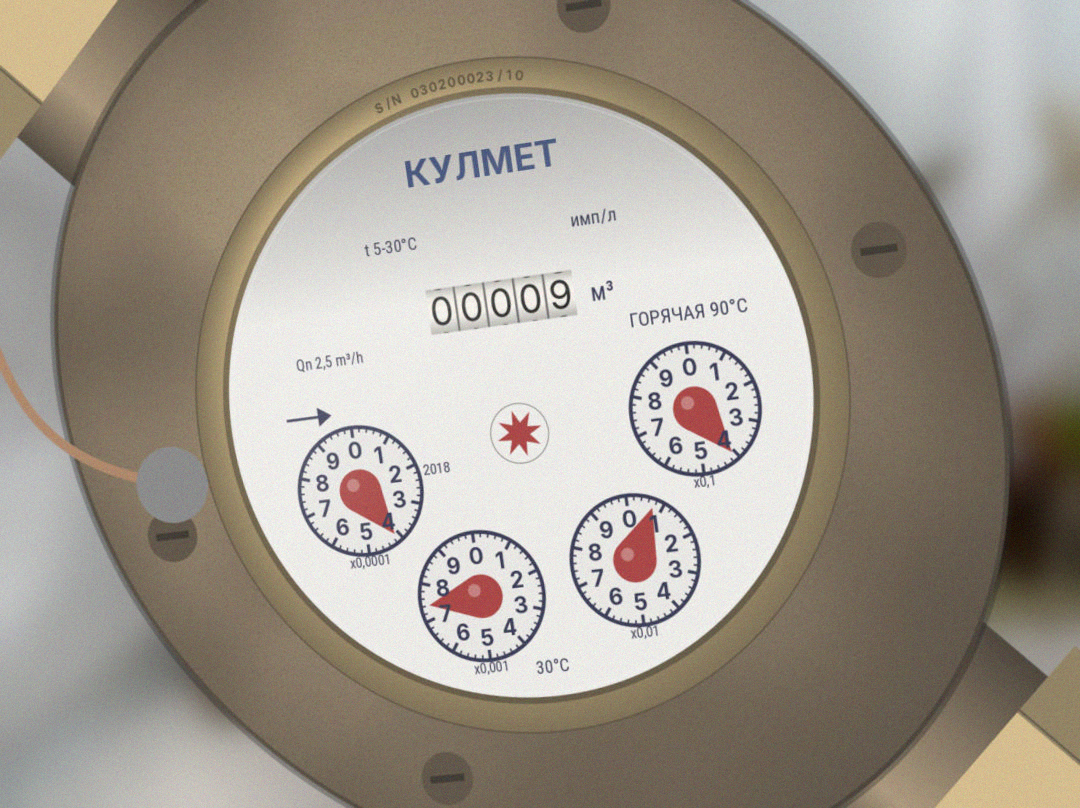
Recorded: 9.4074 (m³)
